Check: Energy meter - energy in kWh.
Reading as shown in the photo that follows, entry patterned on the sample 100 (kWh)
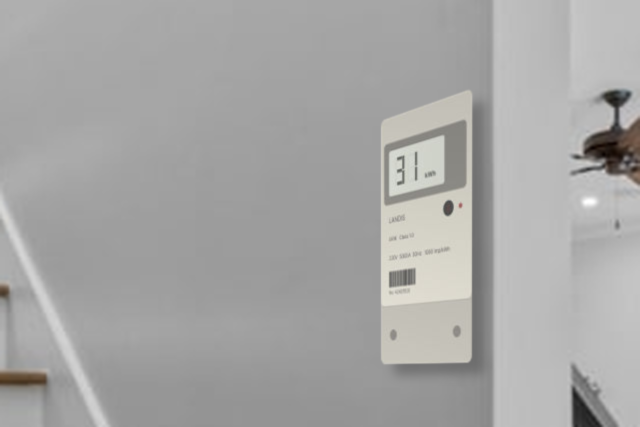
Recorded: 31 (kWh)
